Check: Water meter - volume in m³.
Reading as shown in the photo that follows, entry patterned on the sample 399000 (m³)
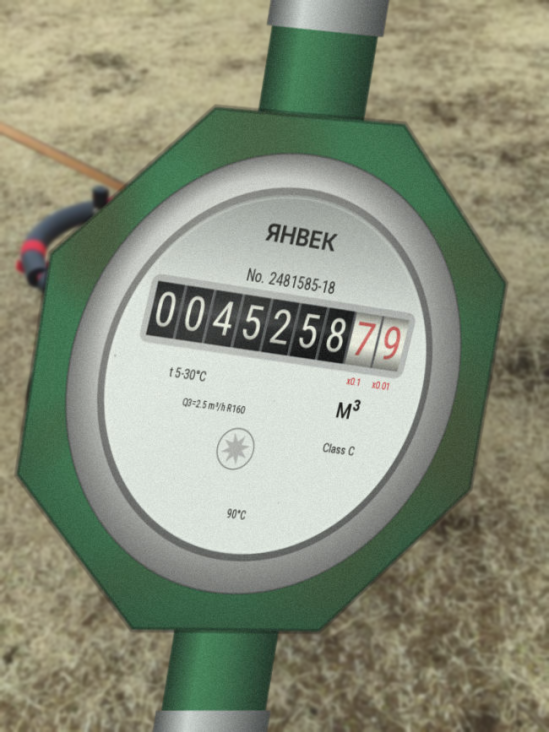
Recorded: 45258.79 (m³)
